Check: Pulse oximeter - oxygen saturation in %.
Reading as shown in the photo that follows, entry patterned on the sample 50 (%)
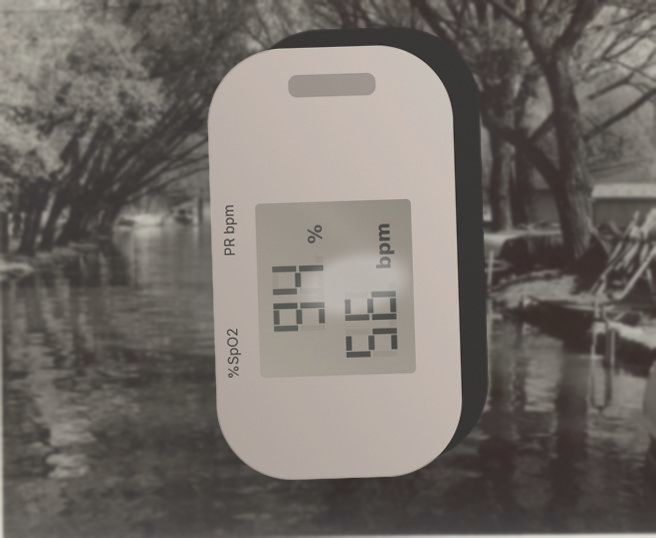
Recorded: 94 (%)
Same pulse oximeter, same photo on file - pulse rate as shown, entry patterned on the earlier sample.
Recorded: 56 (bpm)
